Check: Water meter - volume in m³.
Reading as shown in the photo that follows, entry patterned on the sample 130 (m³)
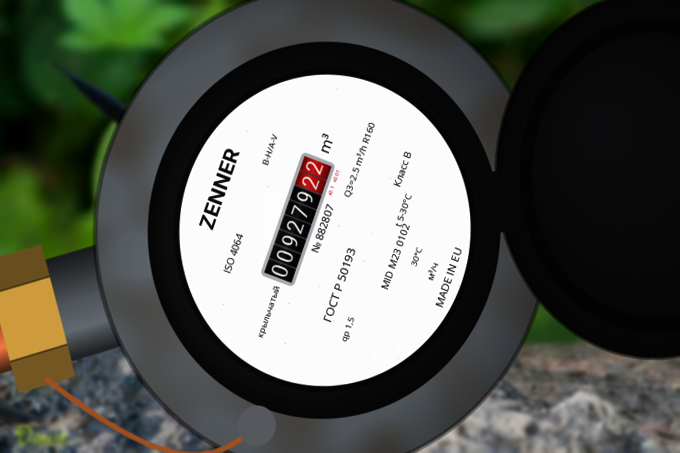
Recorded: 9279.22 (m³)
